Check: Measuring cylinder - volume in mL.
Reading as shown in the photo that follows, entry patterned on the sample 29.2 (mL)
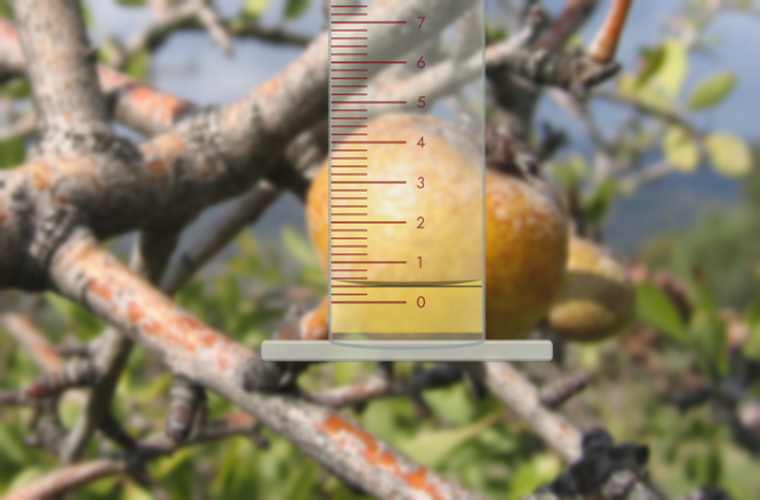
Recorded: 0.4 (mL)
